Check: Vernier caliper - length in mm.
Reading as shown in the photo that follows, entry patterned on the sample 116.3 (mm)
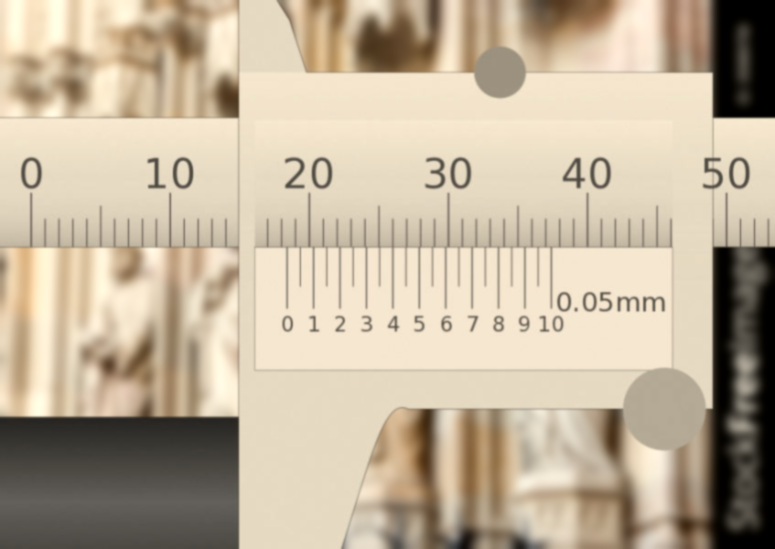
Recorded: 18.4 (mm)
